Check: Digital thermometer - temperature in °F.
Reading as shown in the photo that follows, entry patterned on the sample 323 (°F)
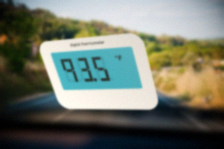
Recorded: 93.5 (°F)
